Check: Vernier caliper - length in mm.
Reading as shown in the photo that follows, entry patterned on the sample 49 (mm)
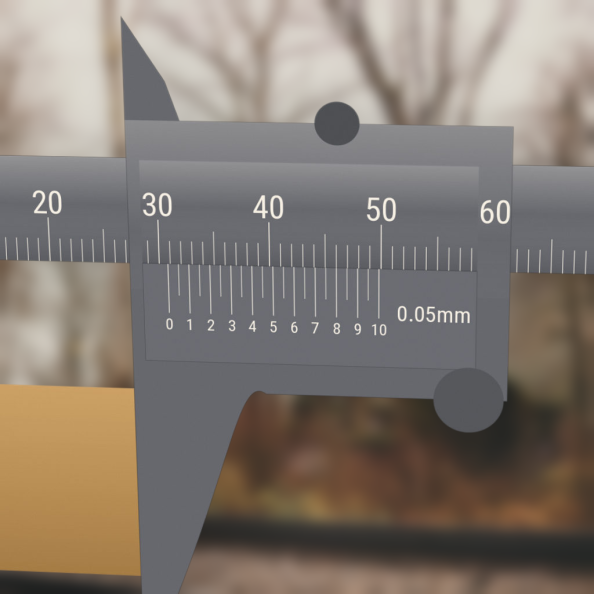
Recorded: 30.8 (mm)
